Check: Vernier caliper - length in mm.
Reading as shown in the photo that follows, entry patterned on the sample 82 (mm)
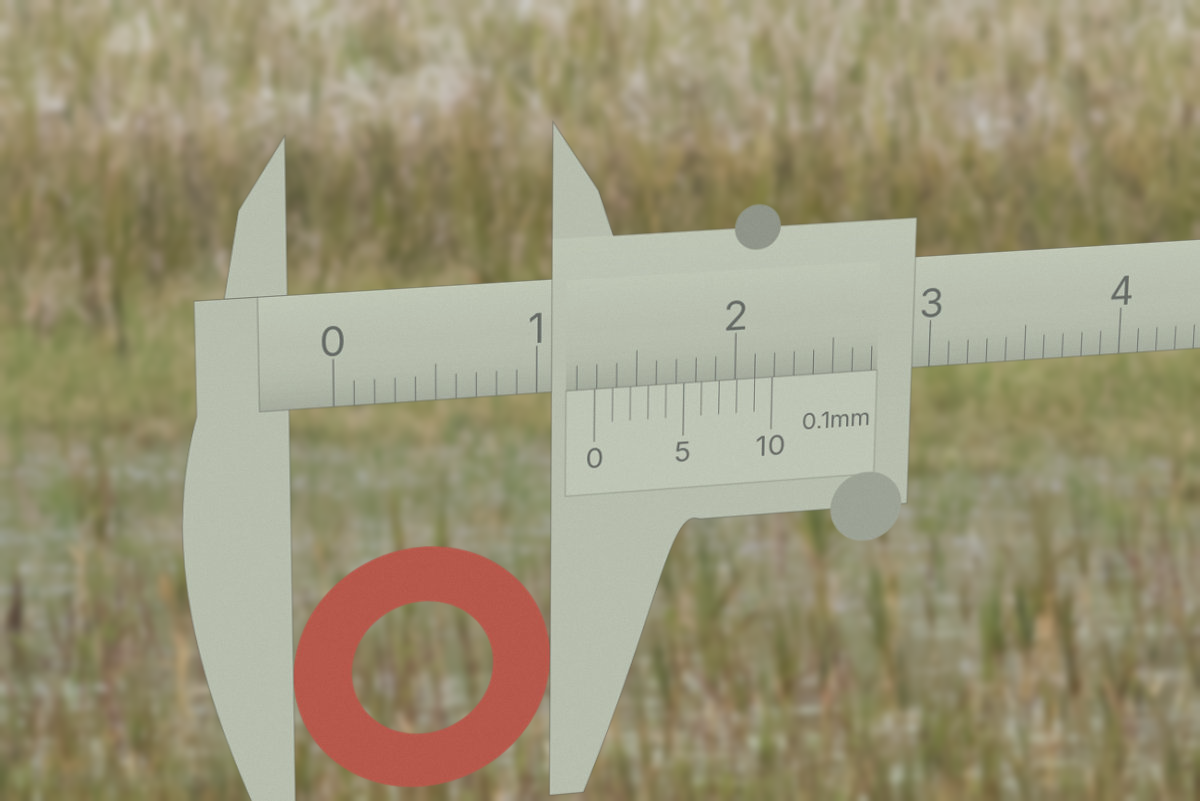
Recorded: 12.9 (mm)
